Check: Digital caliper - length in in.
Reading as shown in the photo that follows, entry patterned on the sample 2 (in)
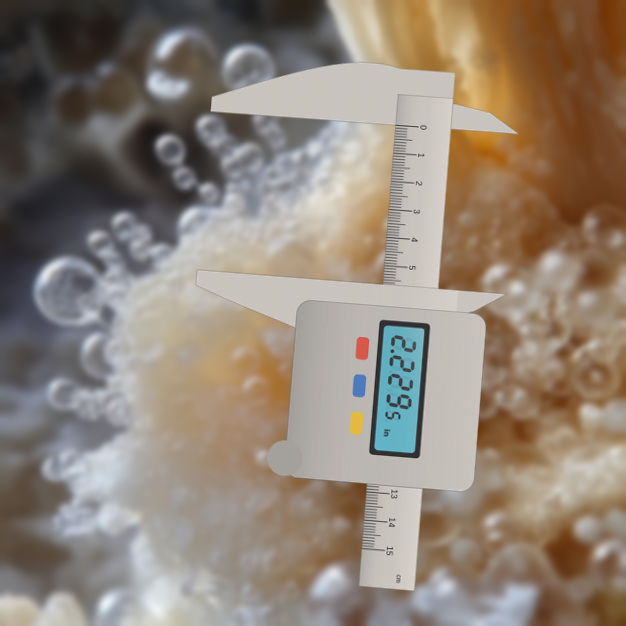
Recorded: 2.2295 (in)
